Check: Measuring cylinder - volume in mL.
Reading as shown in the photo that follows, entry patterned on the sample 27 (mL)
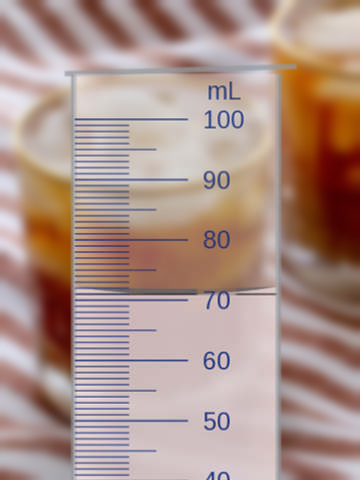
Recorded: 71 (mL)
